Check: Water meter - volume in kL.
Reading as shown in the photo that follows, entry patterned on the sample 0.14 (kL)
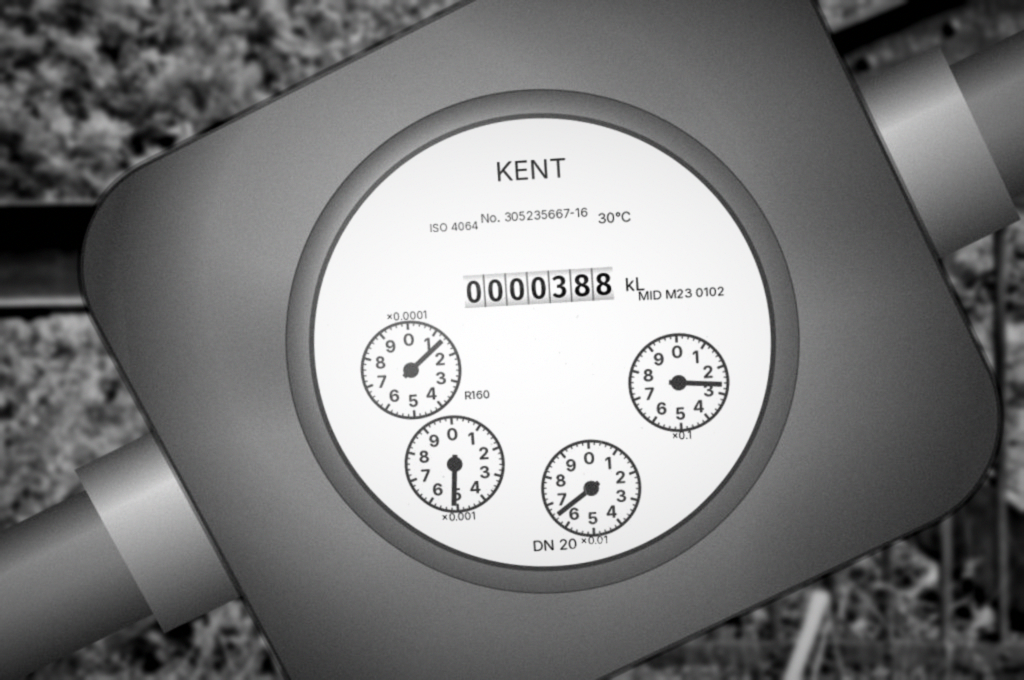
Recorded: 388.2651 (kL)
